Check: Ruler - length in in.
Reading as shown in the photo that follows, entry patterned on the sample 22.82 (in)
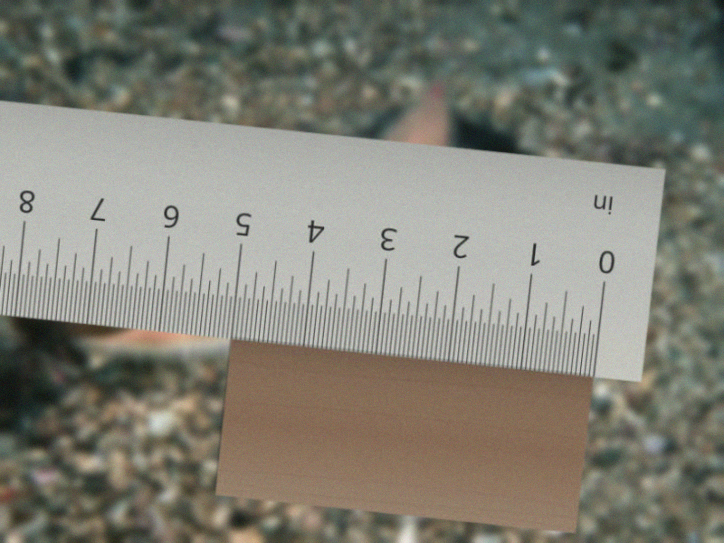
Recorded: 5 (in)
